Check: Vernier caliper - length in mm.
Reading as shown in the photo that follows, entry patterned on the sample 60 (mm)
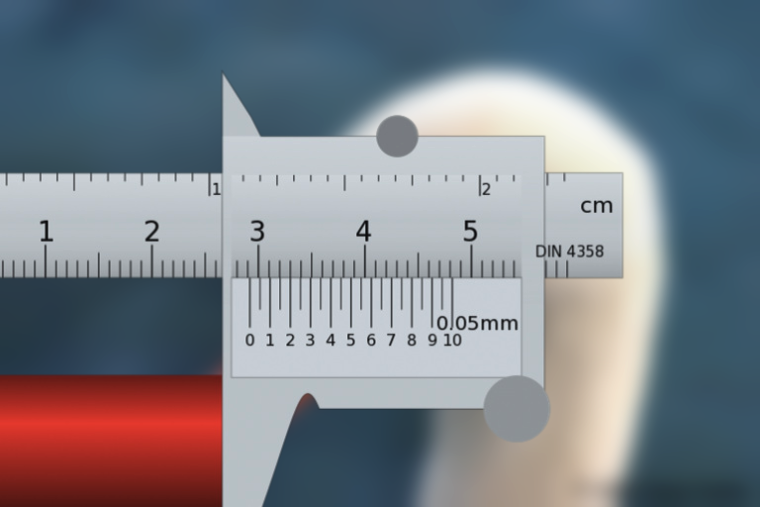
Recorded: 29.2 (mm)
